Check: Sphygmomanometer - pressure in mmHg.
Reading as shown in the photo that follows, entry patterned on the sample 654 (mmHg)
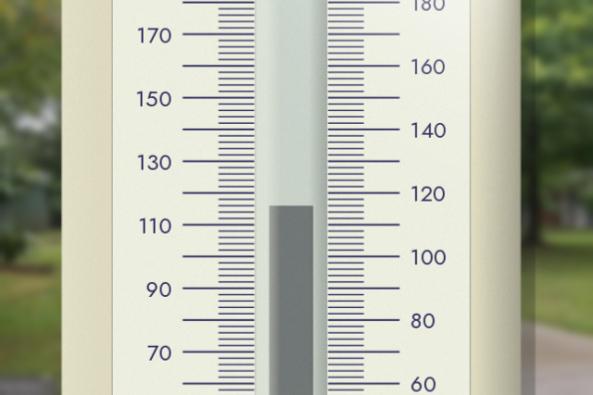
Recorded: 116 (mmHg)
